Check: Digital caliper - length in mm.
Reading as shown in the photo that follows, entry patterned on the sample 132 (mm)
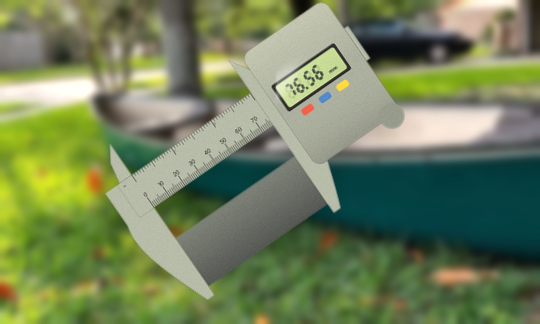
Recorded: 76.56 (mm)
